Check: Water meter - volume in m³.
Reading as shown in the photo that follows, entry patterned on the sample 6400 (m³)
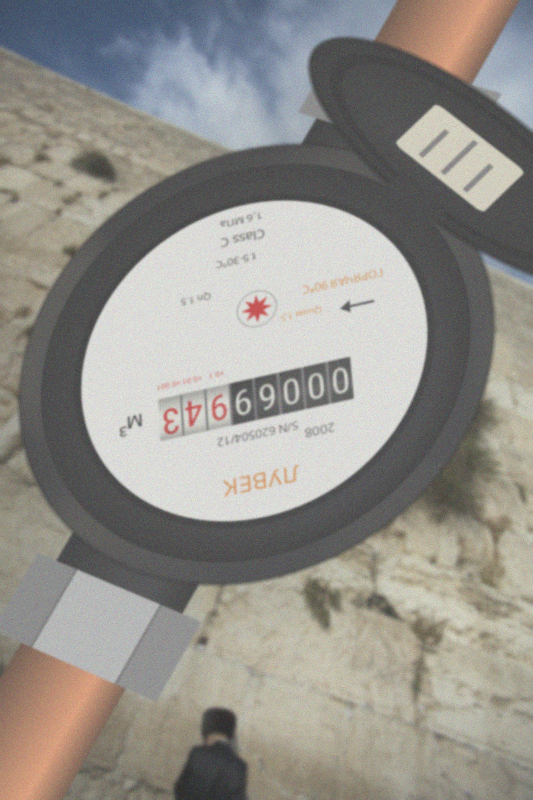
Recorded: 69.943 (m³)
